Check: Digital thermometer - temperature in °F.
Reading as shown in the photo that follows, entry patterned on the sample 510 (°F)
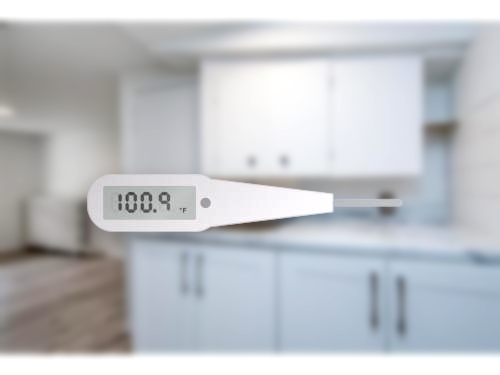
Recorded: 100.9 (°F)
